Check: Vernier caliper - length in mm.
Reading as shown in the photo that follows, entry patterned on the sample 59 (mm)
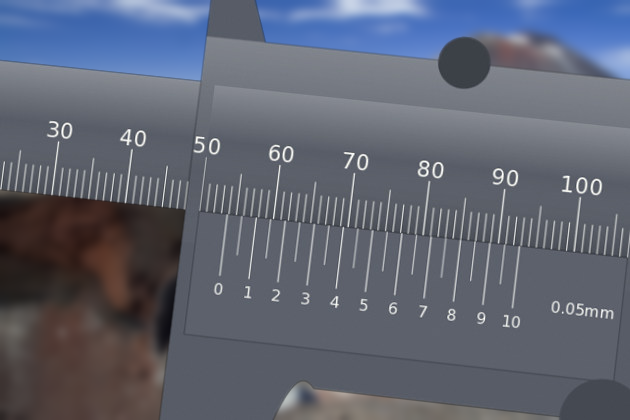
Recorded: 53.8 (mm)
